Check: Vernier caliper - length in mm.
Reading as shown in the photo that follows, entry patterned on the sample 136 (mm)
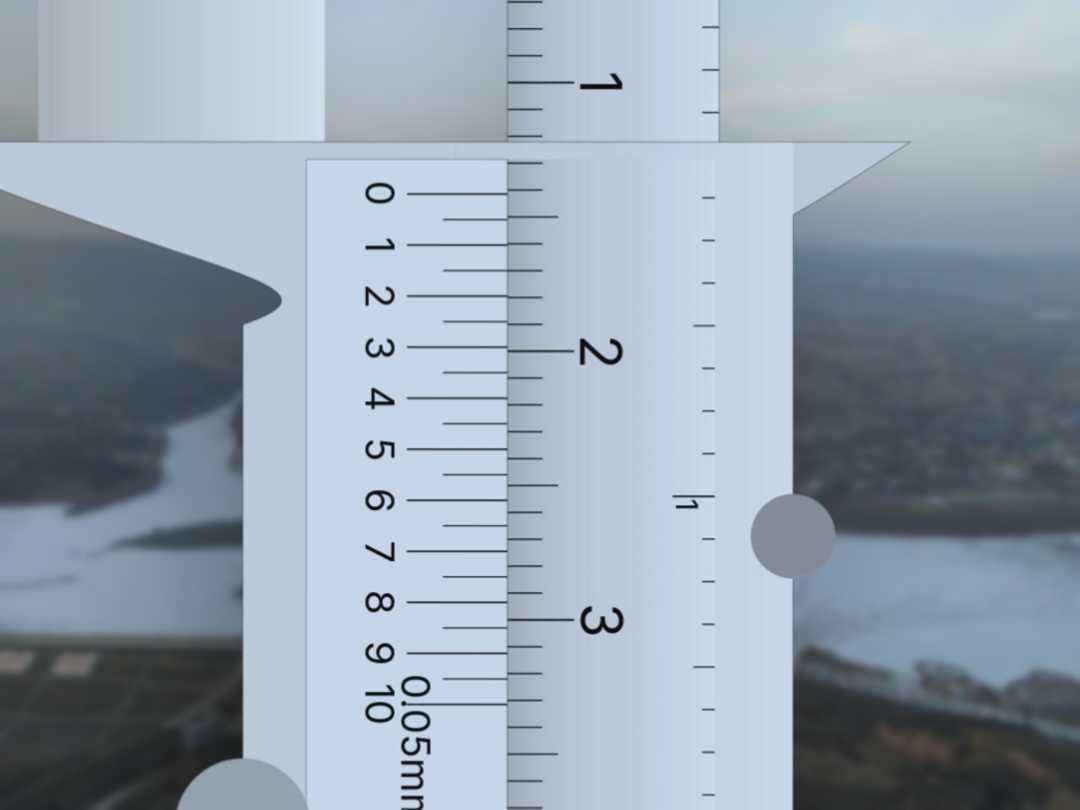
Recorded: 14.15 (mm)
